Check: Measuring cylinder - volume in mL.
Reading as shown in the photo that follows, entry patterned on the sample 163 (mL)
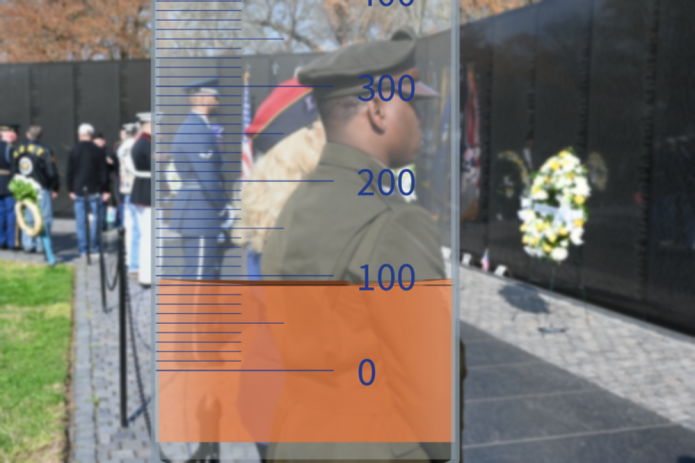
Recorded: 90 (mL)
